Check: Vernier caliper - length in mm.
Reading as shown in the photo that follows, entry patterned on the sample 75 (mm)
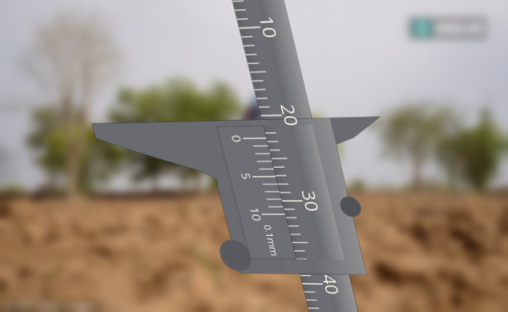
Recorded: 22.6 (mm)
